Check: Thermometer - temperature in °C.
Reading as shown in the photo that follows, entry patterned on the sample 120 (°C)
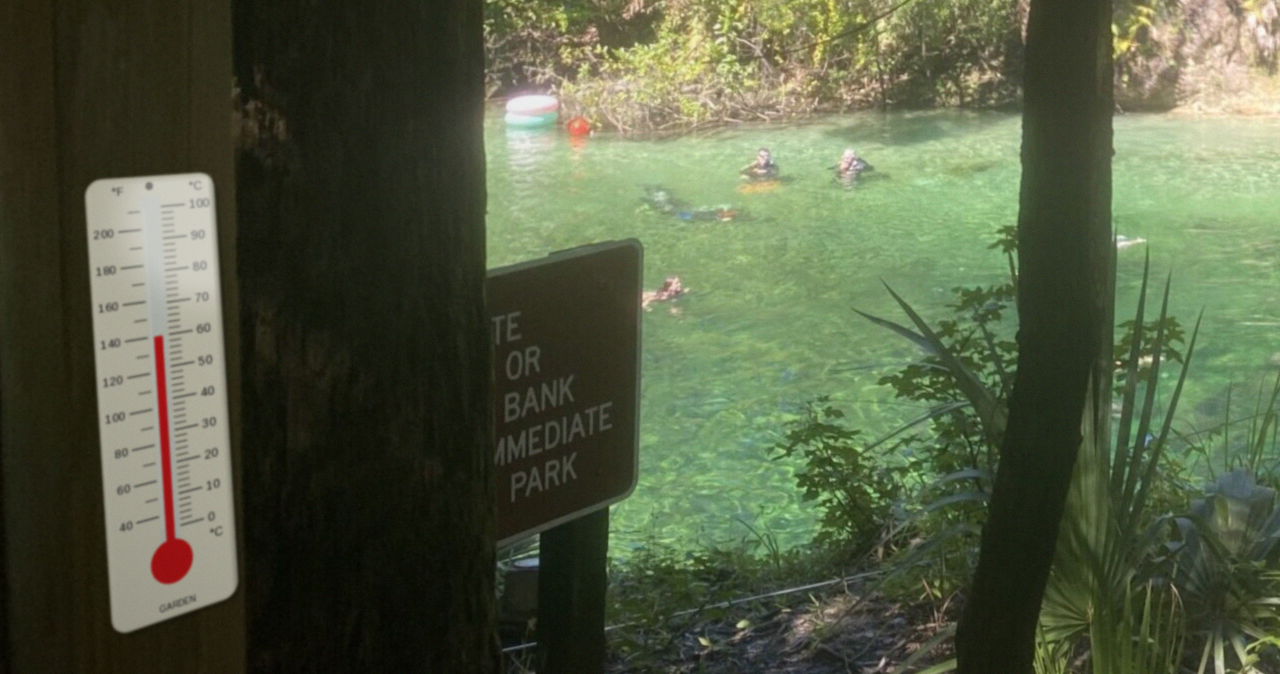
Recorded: 60 (°C)
